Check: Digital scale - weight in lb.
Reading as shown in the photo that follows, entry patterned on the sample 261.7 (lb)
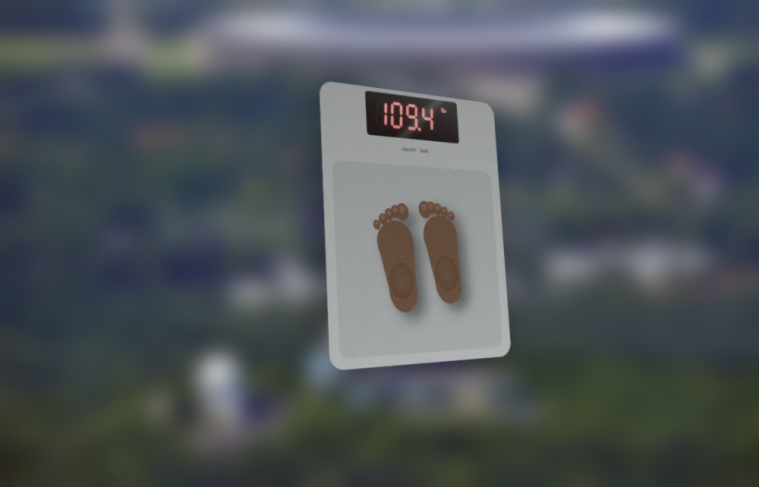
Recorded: 109.4 (lb)
